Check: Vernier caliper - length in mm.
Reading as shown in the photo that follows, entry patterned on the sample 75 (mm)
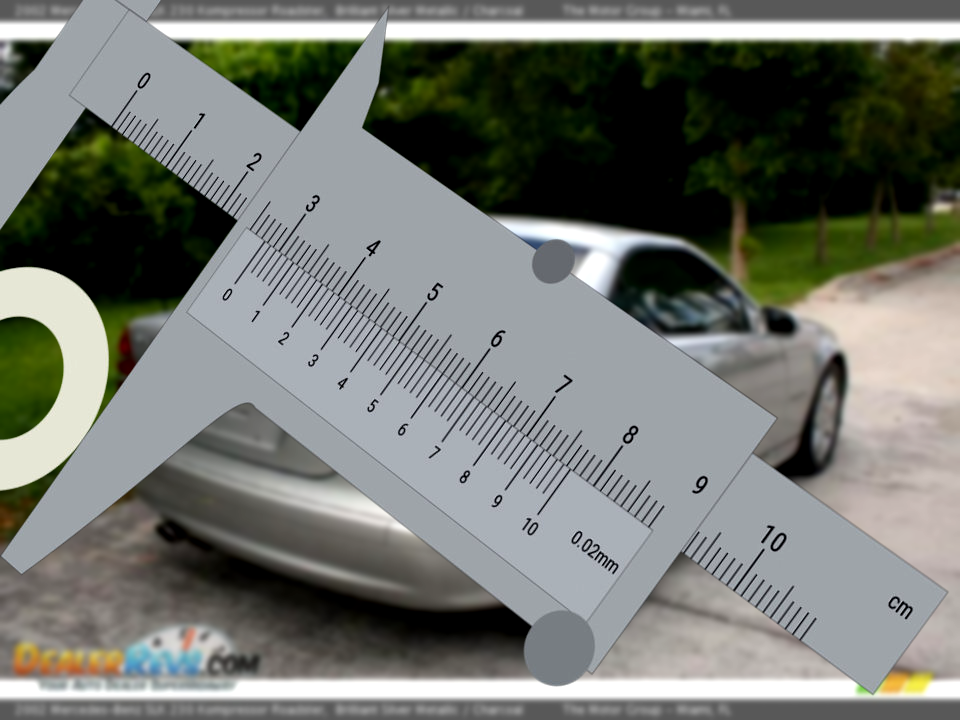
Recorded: 27.6 (mm)
